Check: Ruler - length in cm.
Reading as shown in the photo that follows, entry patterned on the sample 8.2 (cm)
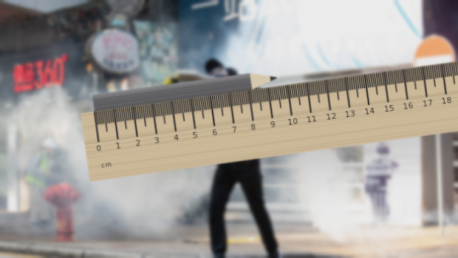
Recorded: 9.5 (cm)
